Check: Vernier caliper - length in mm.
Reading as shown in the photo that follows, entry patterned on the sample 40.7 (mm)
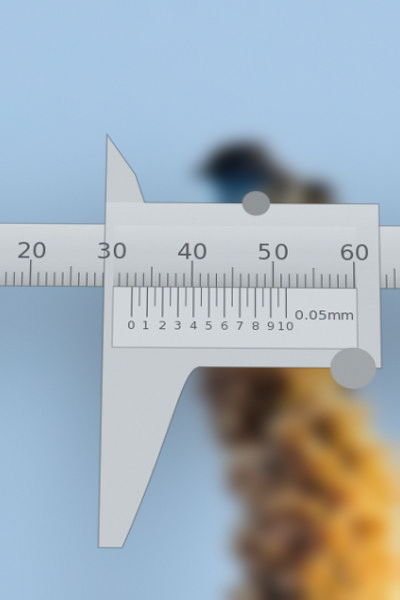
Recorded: 32.6 (mm)
